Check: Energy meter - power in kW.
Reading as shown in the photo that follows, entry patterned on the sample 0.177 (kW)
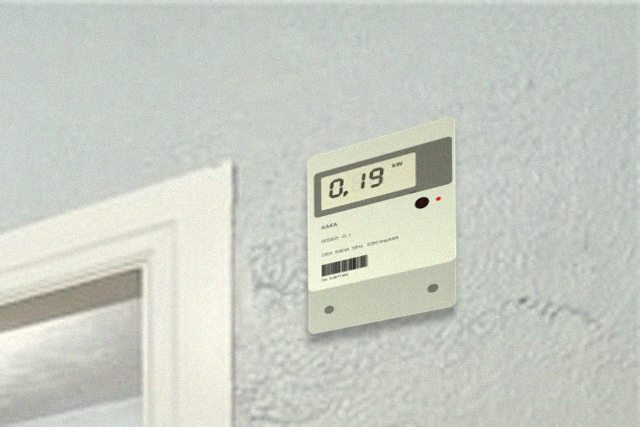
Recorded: 0.19 (kW)
